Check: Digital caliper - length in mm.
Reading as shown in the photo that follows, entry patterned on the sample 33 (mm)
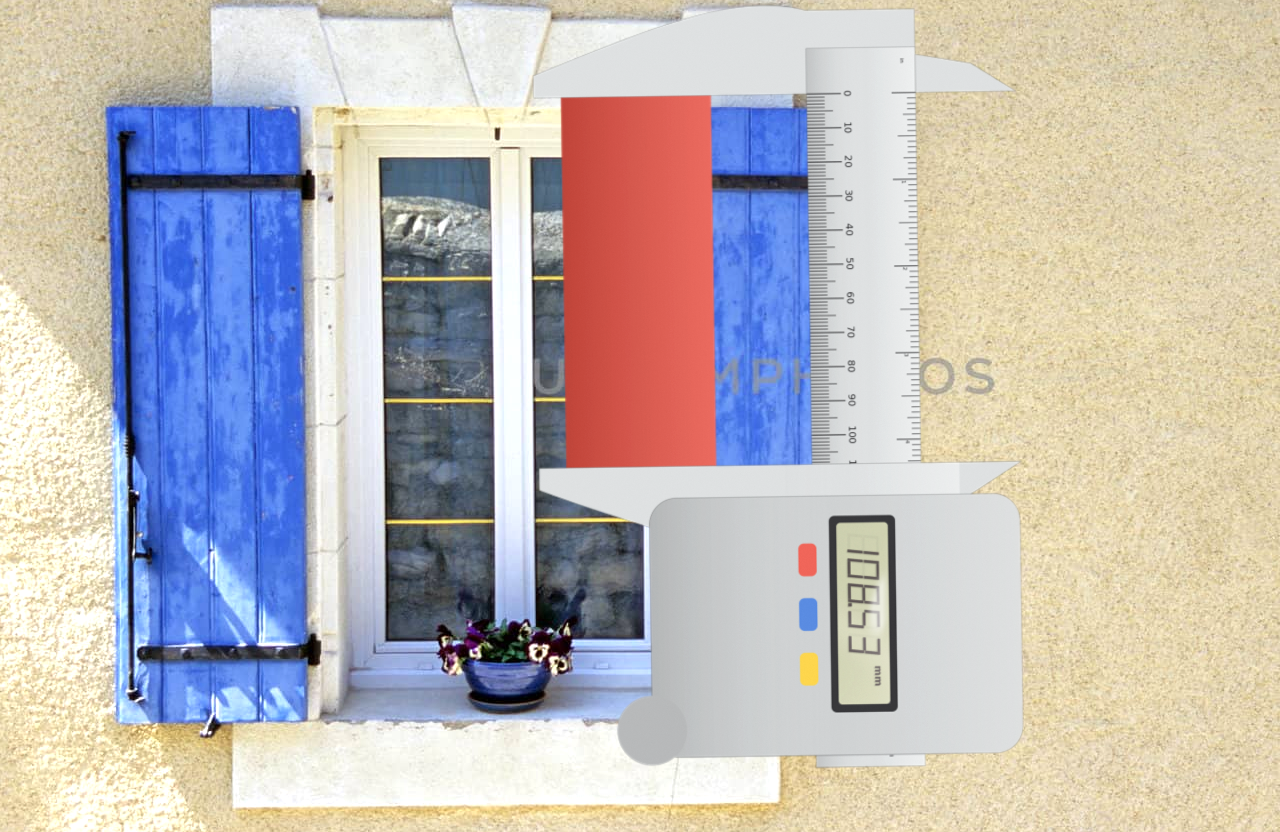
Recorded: 108.53 (mm)
